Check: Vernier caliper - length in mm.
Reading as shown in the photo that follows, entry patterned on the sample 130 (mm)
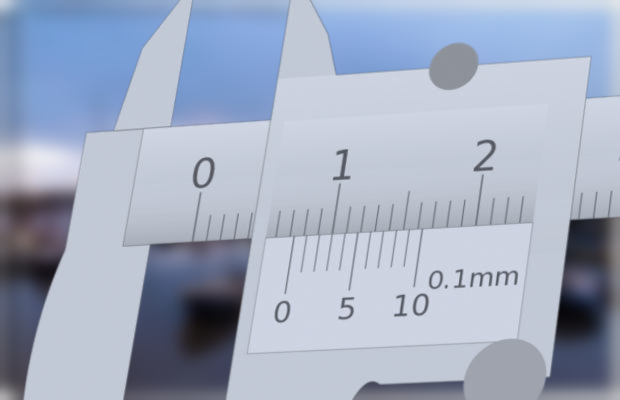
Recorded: 7.3 (mm)
